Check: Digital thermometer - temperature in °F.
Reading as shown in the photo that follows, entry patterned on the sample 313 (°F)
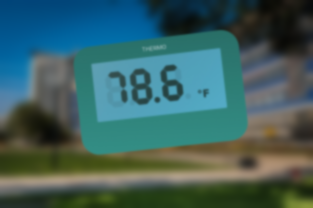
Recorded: 78.6 (°F)
